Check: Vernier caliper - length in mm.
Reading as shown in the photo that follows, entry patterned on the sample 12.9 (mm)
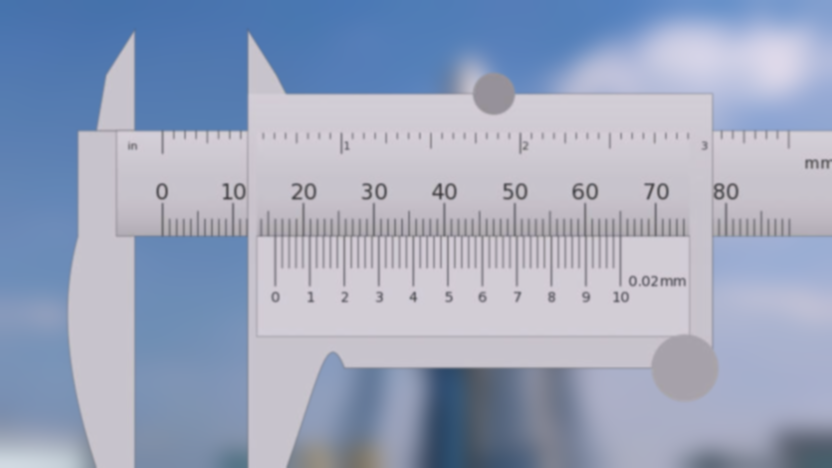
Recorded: 16.0 (mm)
